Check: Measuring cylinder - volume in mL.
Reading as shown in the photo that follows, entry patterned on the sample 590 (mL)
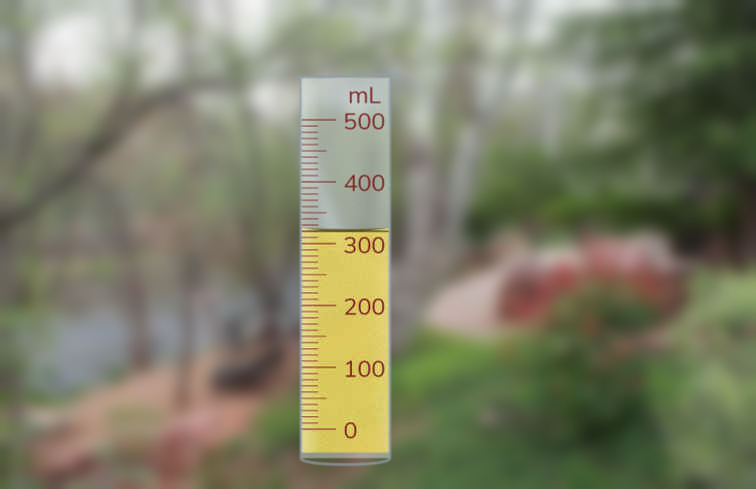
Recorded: 320 (mL)
